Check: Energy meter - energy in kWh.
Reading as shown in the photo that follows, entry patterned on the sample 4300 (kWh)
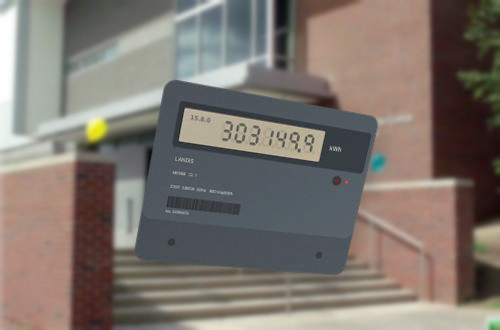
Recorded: 303149.9 (kWh)
